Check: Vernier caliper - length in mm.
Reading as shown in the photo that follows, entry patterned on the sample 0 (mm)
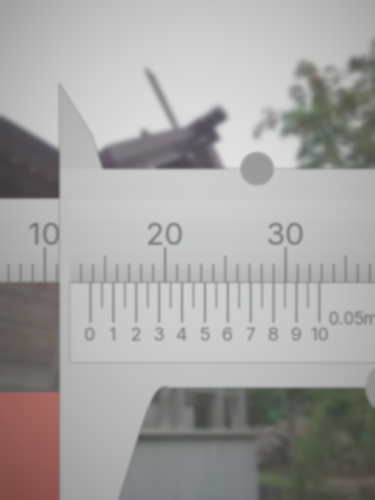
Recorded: 13.8 (mm)
